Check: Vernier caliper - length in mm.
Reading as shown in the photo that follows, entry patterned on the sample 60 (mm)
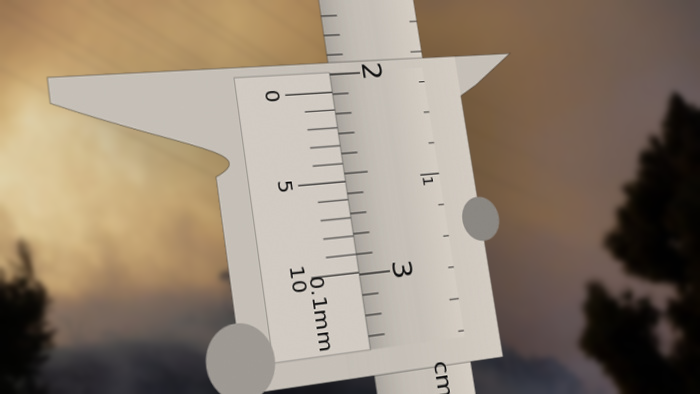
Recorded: 20.9 (mm)
